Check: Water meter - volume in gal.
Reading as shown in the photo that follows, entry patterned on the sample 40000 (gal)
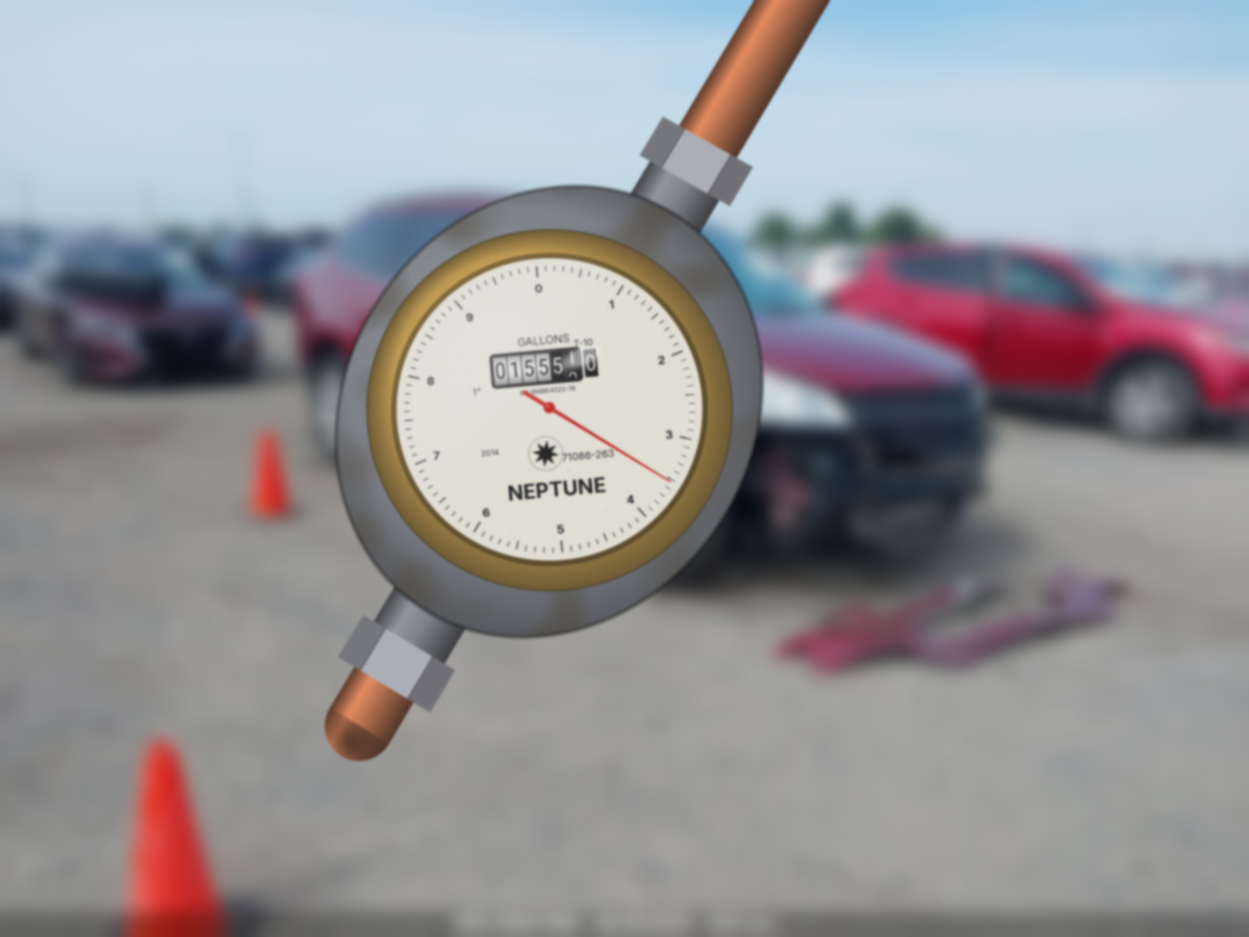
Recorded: 155513.5 (gal)
